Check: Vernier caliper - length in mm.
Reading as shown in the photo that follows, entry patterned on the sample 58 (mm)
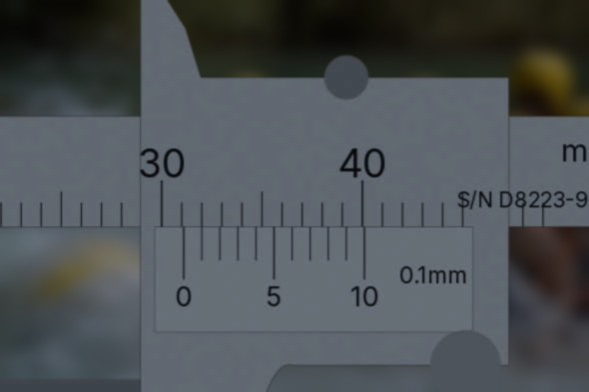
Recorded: 31.1 (mm)
